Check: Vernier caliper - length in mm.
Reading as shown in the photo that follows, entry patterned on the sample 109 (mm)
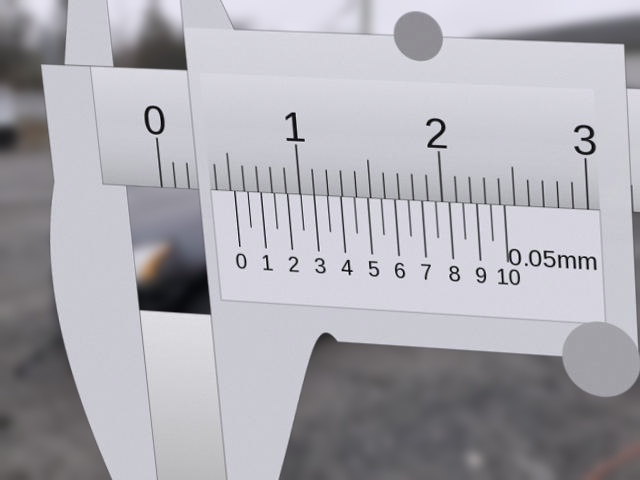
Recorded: 5.3 (mm)
